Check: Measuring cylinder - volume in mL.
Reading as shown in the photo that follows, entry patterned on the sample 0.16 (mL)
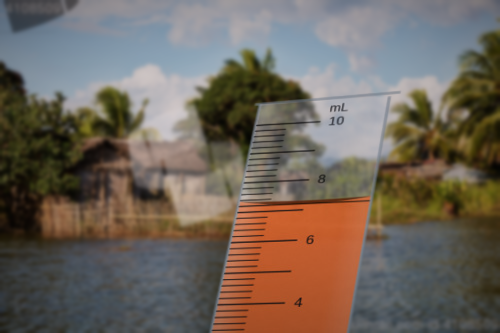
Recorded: 7.2 (mL)
